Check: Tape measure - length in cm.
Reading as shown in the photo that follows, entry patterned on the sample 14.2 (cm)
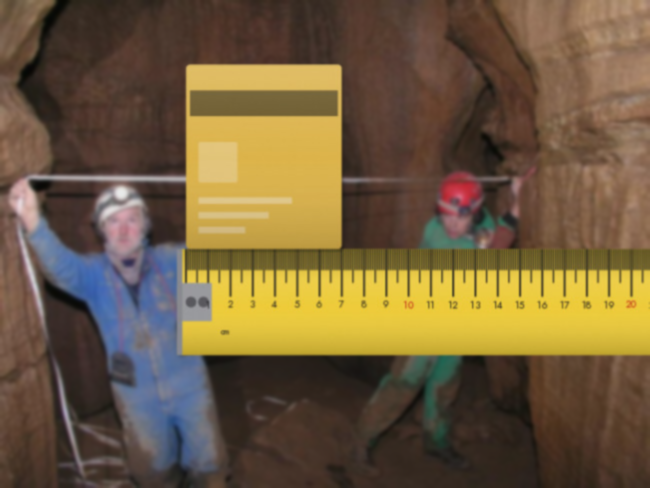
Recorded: 7 (cm)
